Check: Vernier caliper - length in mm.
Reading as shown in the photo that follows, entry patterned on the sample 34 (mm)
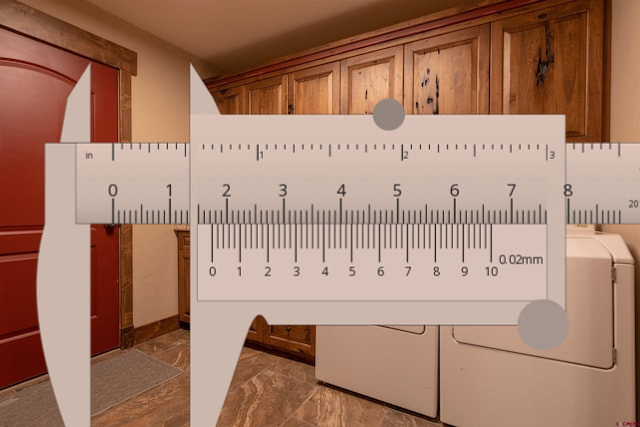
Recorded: 17.4 (mm)
